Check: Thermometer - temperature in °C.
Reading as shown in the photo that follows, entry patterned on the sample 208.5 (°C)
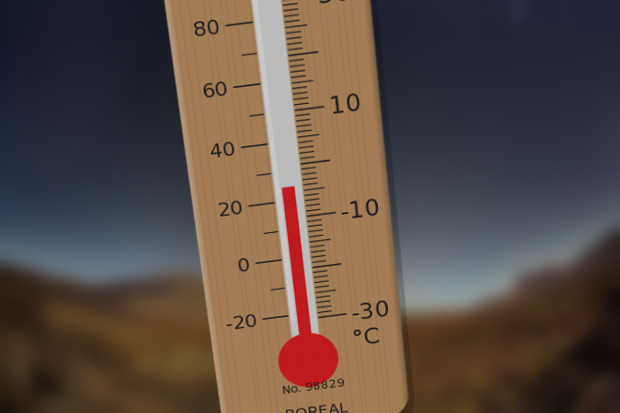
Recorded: -4 (°C)
